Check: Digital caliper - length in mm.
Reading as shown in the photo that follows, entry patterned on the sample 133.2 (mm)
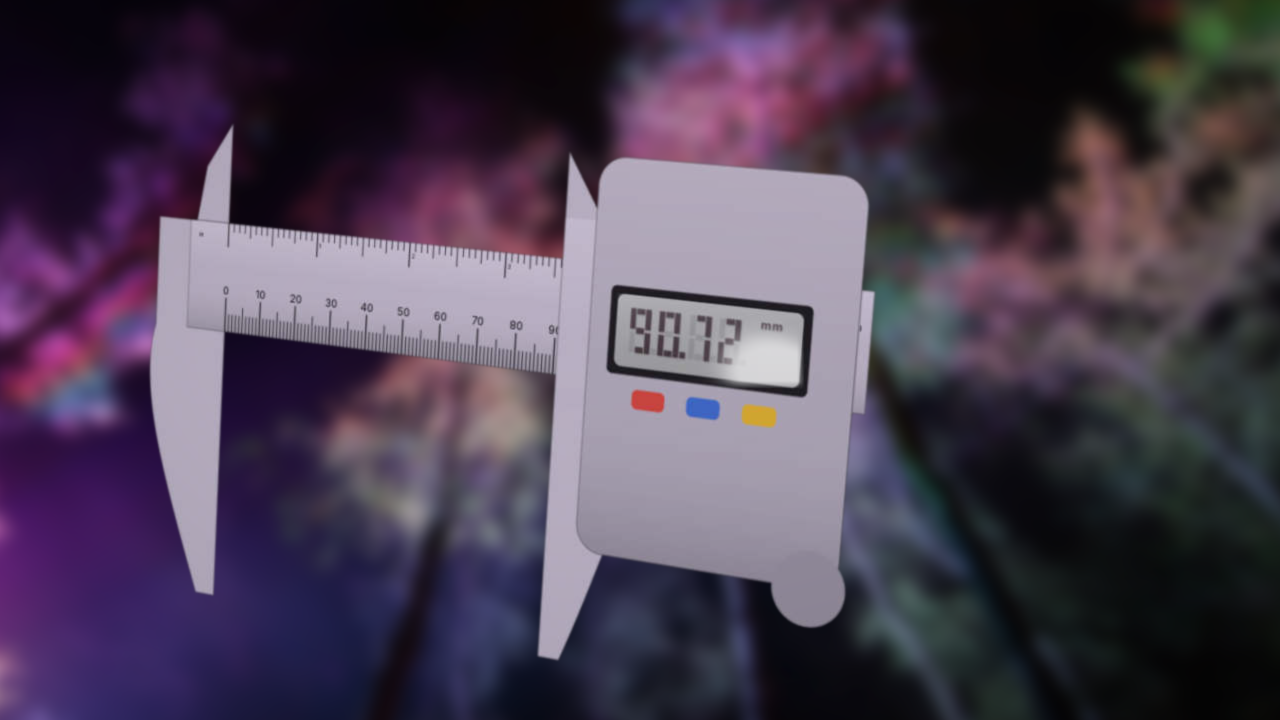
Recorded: 90.72 (mm)
